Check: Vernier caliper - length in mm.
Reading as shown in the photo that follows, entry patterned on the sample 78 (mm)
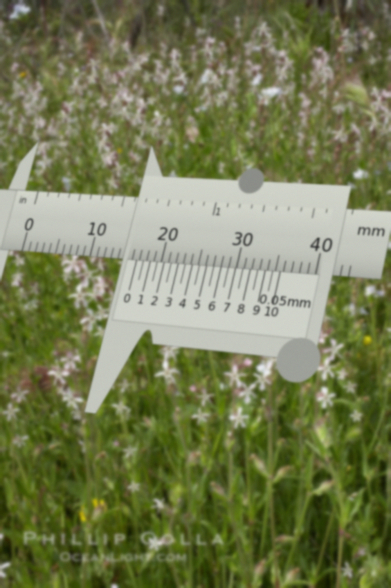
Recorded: 16.6 (mm)
